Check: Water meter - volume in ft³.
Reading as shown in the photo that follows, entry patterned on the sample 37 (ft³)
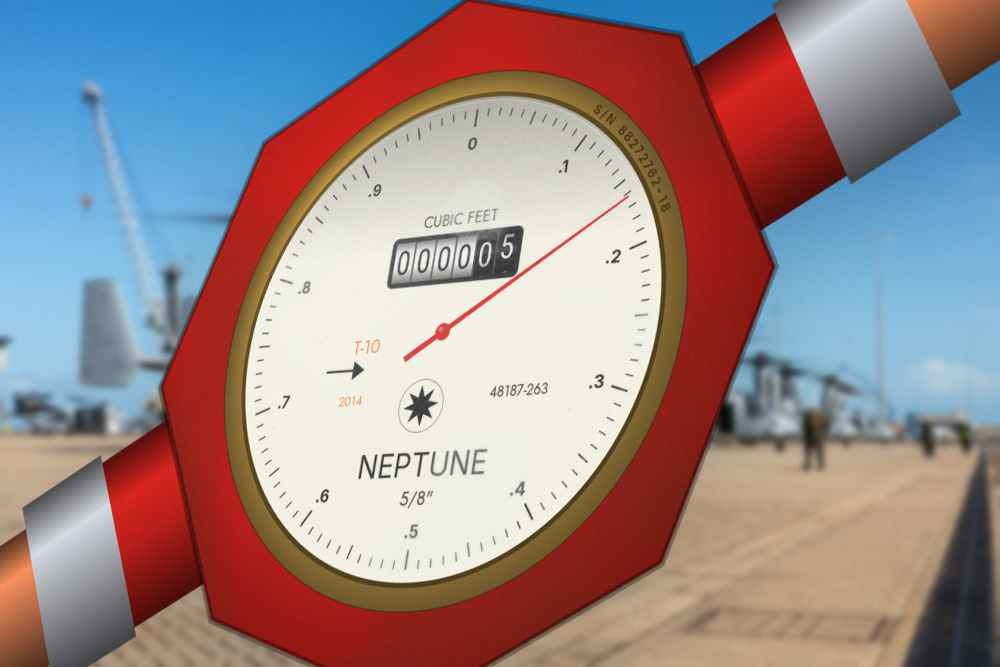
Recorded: 5.16 (ft³)
